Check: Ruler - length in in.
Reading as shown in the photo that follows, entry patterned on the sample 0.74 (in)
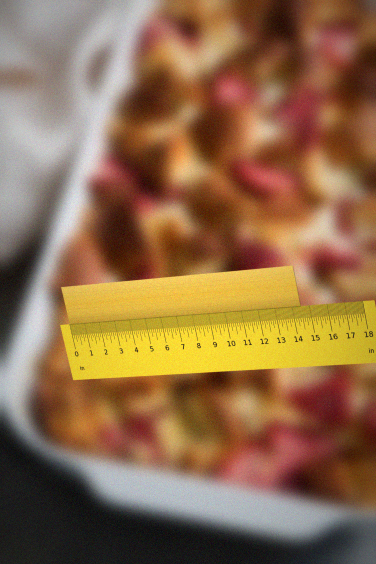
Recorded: 14.5 (in)
